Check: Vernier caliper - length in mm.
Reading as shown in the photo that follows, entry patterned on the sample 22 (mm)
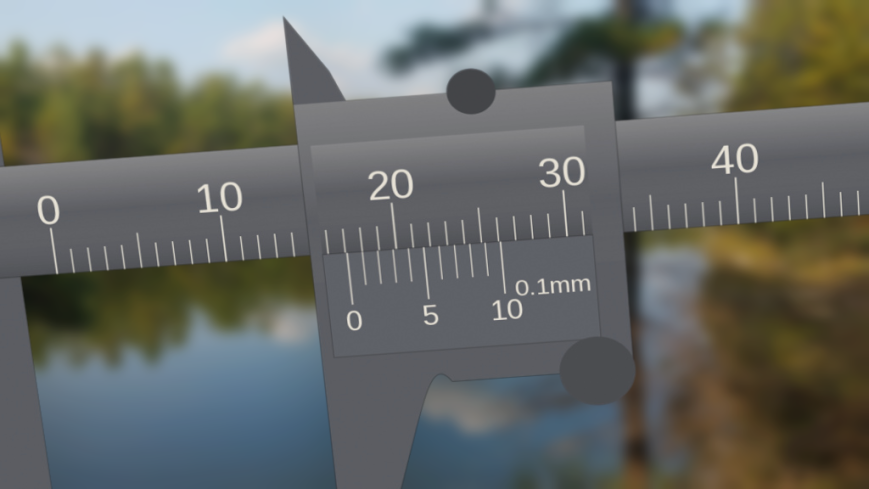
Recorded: 17.1 (mm)
